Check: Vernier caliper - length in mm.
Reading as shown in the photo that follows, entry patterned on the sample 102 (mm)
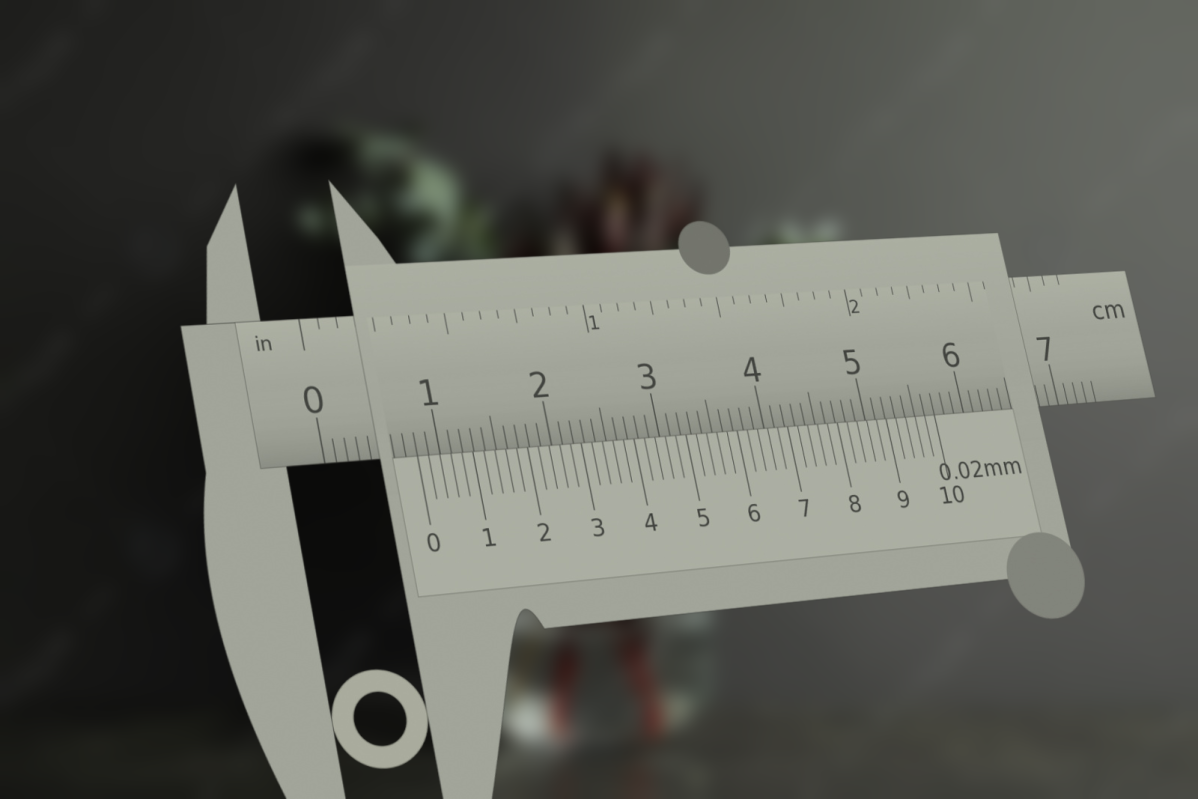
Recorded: 8.0 (mm)
